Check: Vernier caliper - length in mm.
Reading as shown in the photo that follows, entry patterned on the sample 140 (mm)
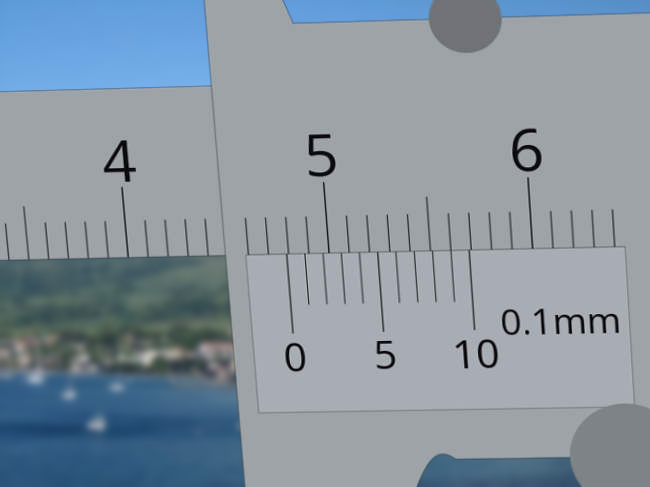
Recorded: 47.9 (mm)
